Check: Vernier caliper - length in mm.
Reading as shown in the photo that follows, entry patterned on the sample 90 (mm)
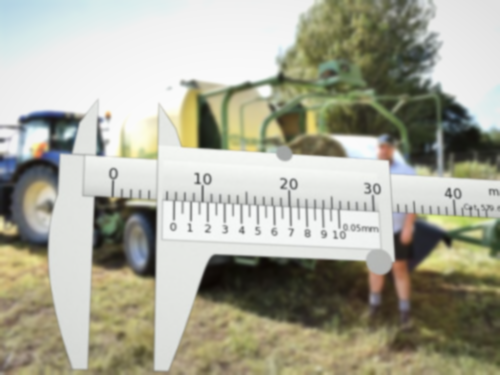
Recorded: 6.8 (mm)
